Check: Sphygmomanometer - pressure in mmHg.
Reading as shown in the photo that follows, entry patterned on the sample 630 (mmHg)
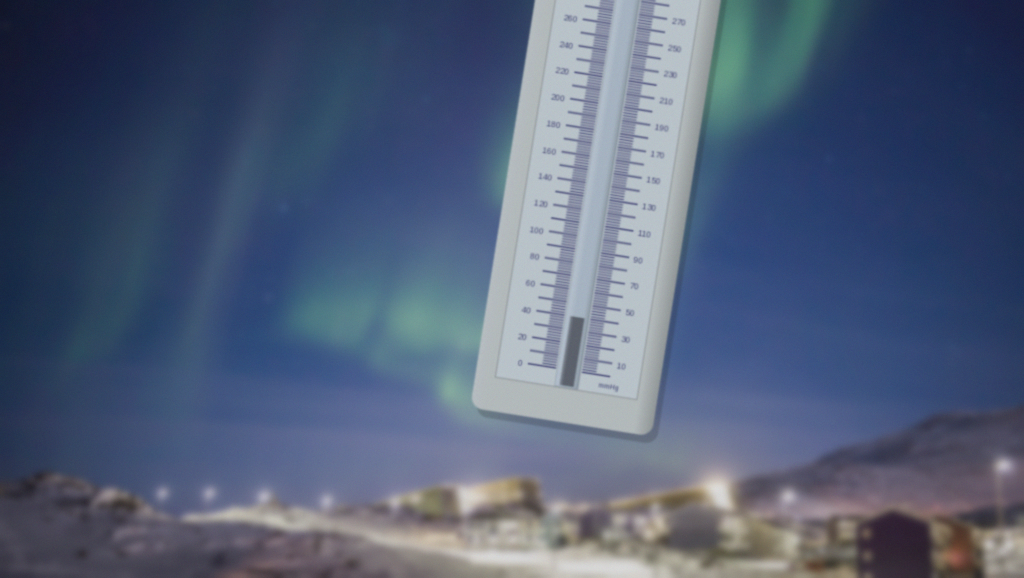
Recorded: 40 (mmHg)
